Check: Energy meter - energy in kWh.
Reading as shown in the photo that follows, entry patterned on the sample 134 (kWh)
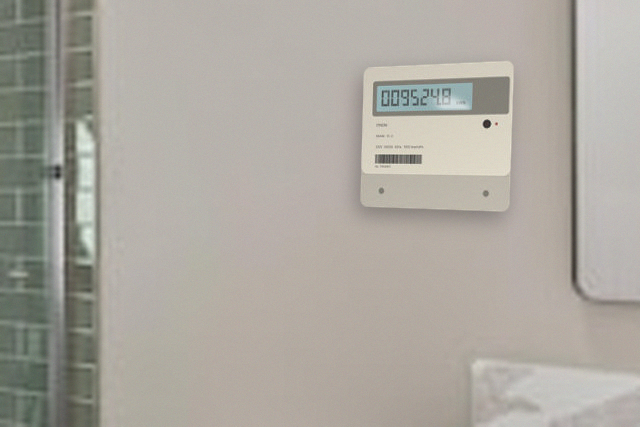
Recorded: 9524.8 (kWh)
